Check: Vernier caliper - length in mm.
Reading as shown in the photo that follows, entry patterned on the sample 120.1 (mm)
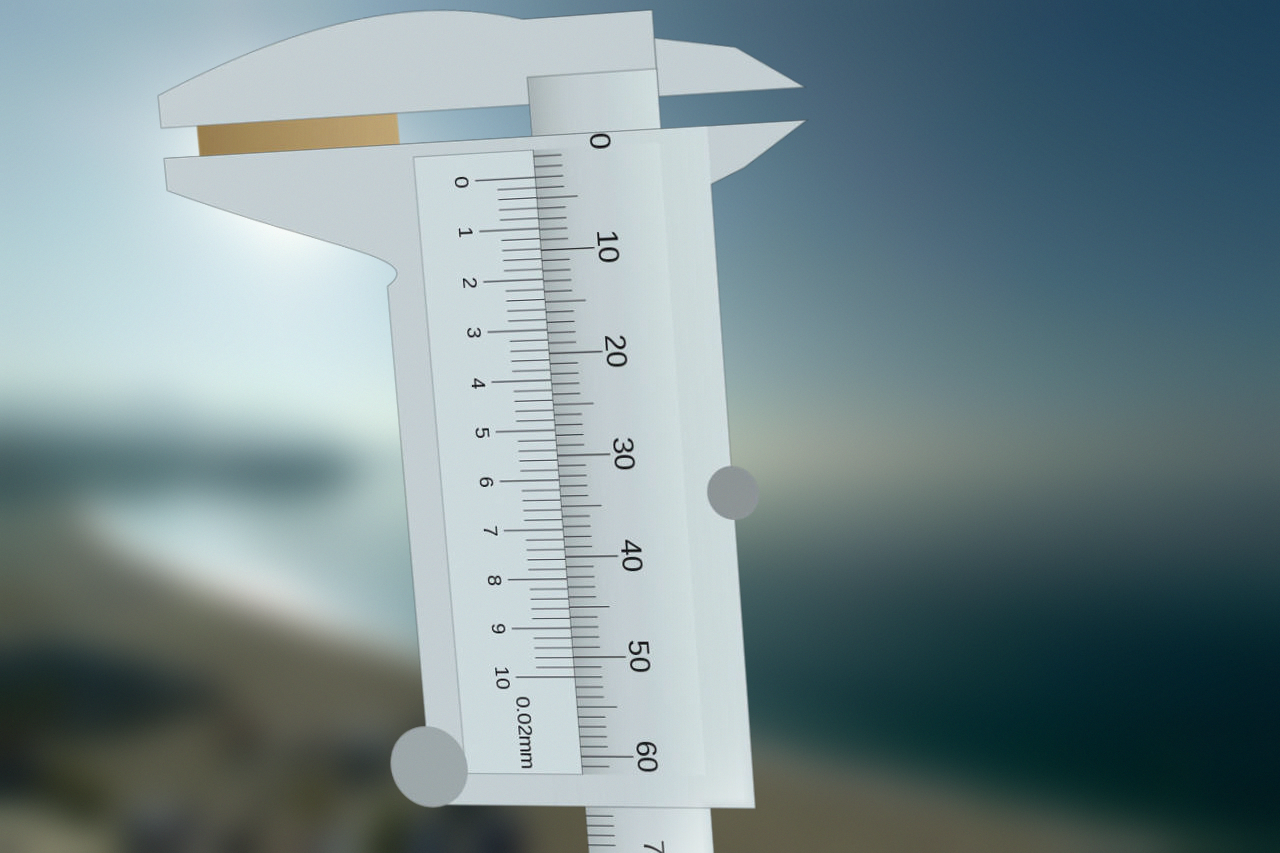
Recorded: 3.0 (mm)
